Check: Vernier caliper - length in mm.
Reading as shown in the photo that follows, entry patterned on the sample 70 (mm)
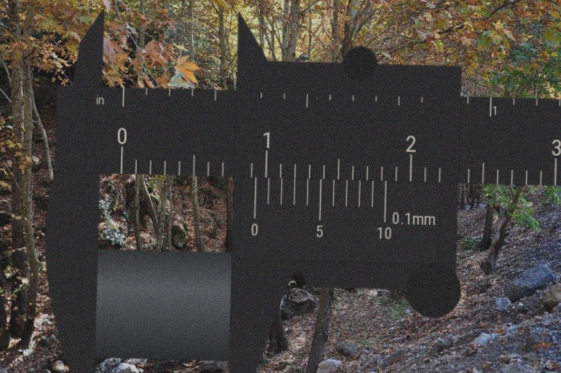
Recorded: 9.3 (mm)
